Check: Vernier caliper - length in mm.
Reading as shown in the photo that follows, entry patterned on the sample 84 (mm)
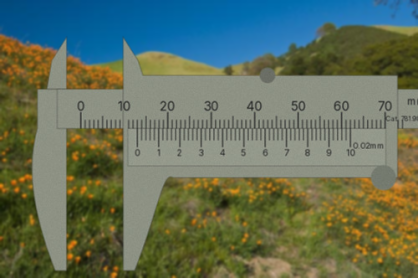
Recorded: 13.0 (mm)
